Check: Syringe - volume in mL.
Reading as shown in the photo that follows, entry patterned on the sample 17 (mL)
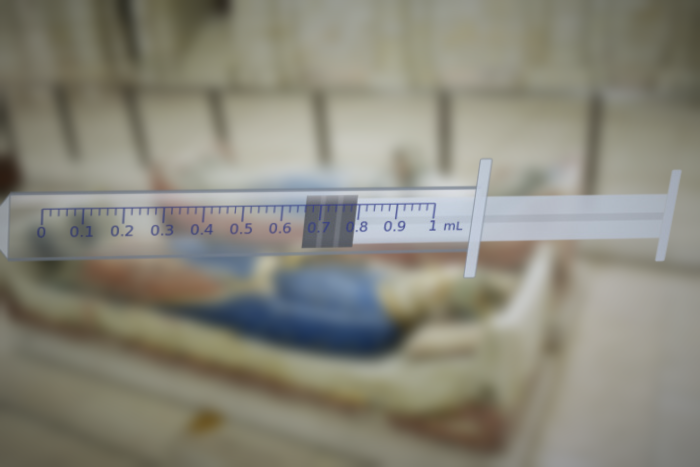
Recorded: 0.66 (mL)
